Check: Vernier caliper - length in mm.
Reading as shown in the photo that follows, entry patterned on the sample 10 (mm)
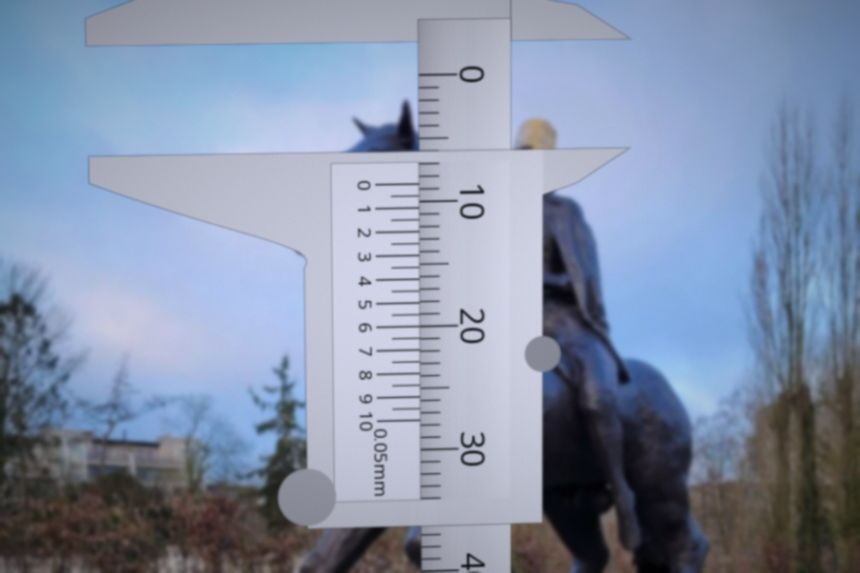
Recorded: 8.6 (mm)
